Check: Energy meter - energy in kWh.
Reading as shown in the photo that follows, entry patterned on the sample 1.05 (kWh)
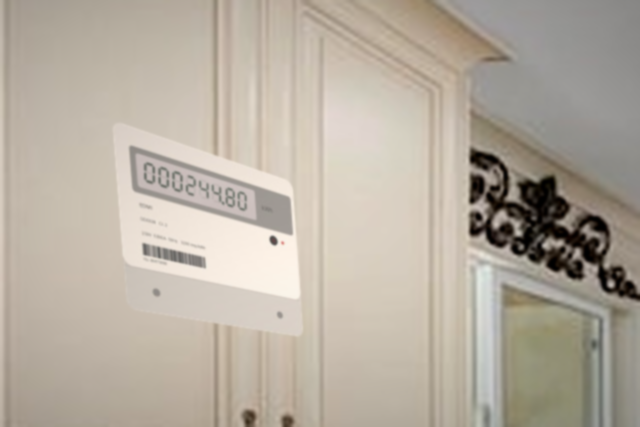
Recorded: 244.80 (kWh)
